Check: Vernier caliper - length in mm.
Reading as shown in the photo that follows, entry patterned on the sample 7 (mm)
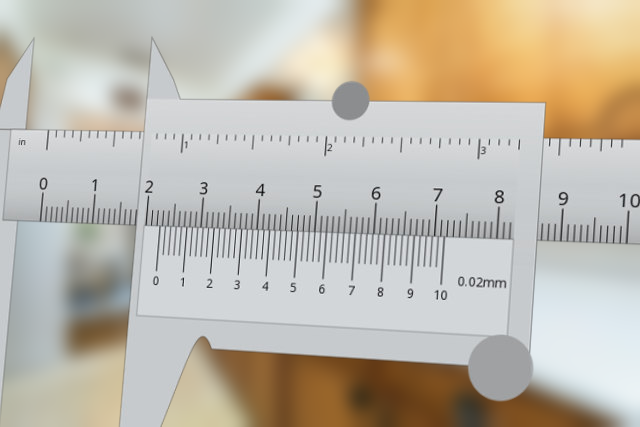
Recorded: 22.6 (mm)
